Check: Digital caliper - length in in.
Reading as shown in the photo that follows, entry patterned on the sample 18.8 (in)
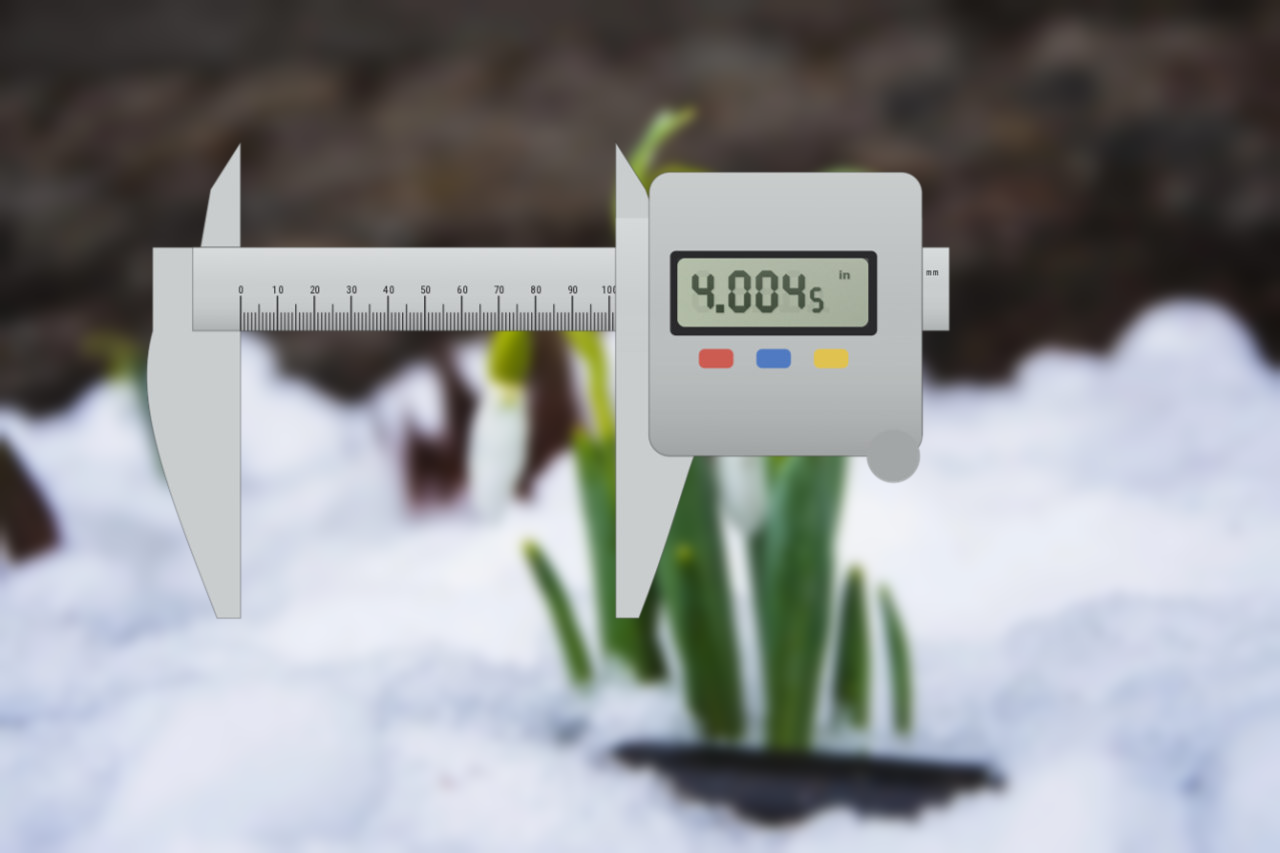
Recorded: 4.0045 (in)
